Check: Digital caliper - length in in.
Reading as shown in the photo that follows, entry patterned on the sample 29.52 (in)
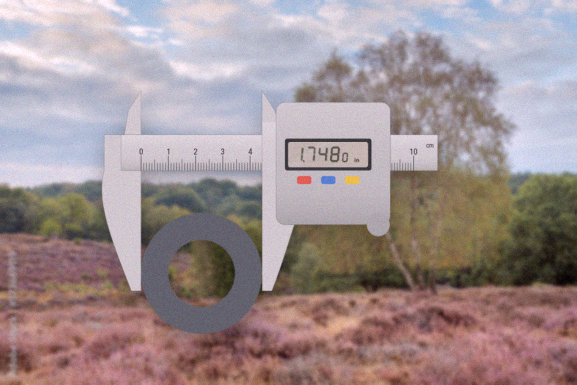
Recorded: 1.7480 (in)
